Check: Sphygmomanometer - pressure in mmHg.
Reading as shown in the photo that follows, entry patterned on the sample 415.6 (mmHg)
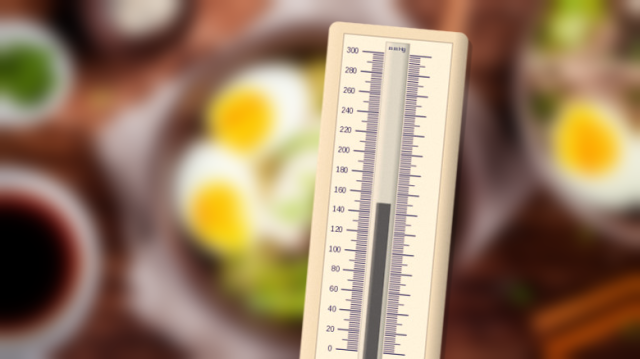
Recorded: 150 (mmHg)
